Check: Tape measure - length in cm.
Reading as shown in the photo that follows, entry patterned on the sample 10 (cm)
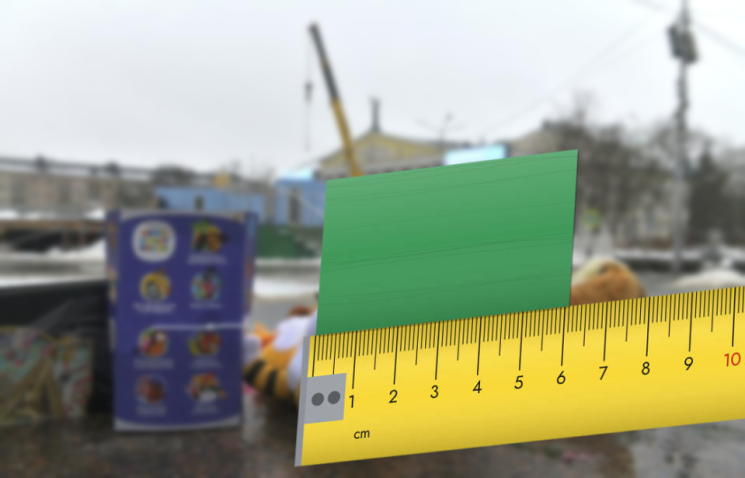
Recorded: 6.1 (cm)
